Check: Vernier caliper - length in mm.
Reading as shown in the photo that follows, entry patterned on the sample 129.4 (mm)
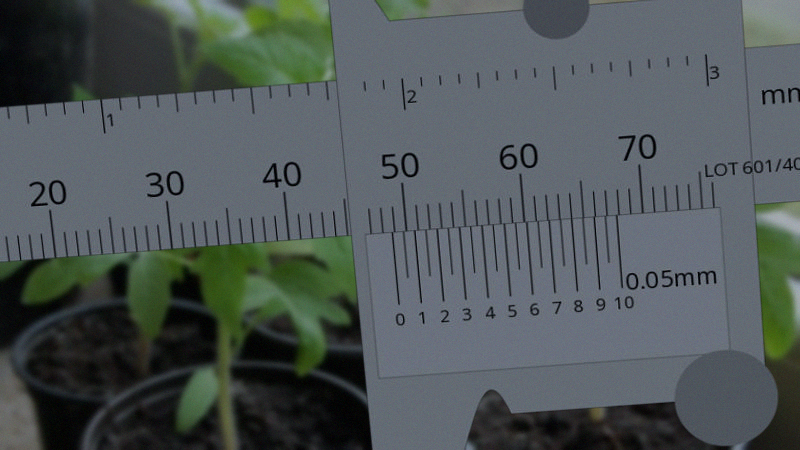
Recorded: 48.8 (mm)
